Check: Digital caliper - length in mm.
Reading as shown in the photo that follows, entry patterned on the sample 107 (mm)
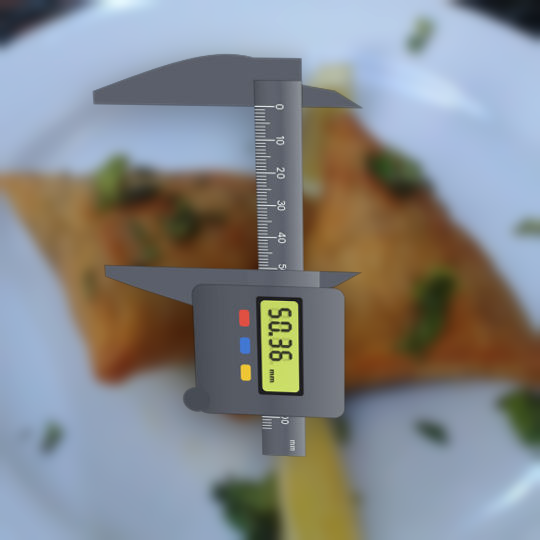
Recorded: 50.36 (mm)
